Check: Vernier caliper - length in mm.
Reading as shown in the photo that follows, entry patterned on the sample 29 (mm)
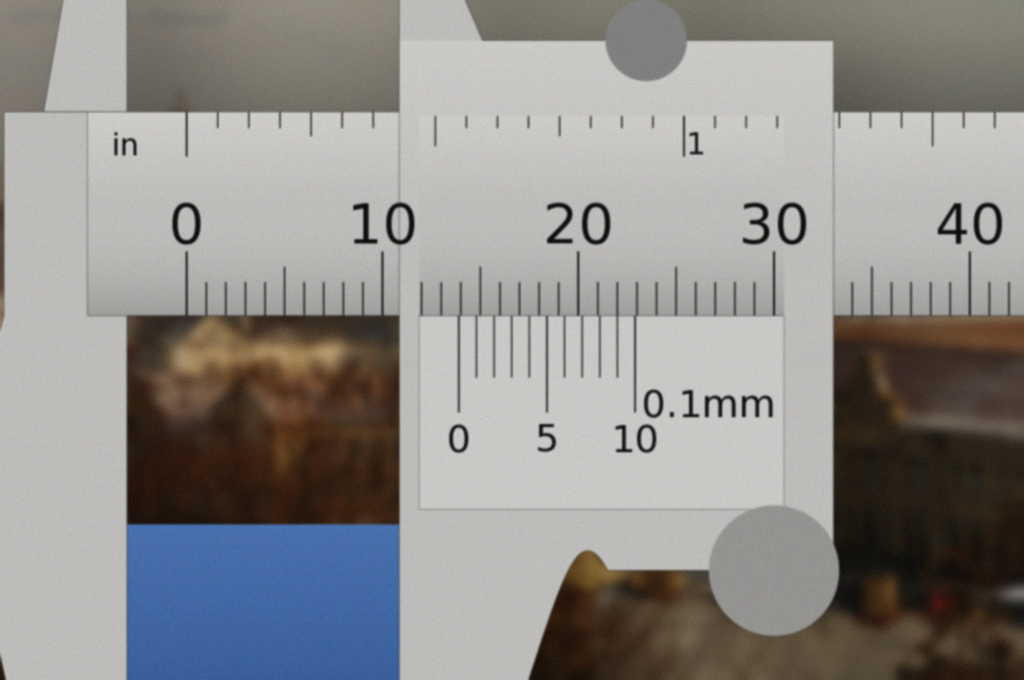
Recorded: 13.9 (mm)
